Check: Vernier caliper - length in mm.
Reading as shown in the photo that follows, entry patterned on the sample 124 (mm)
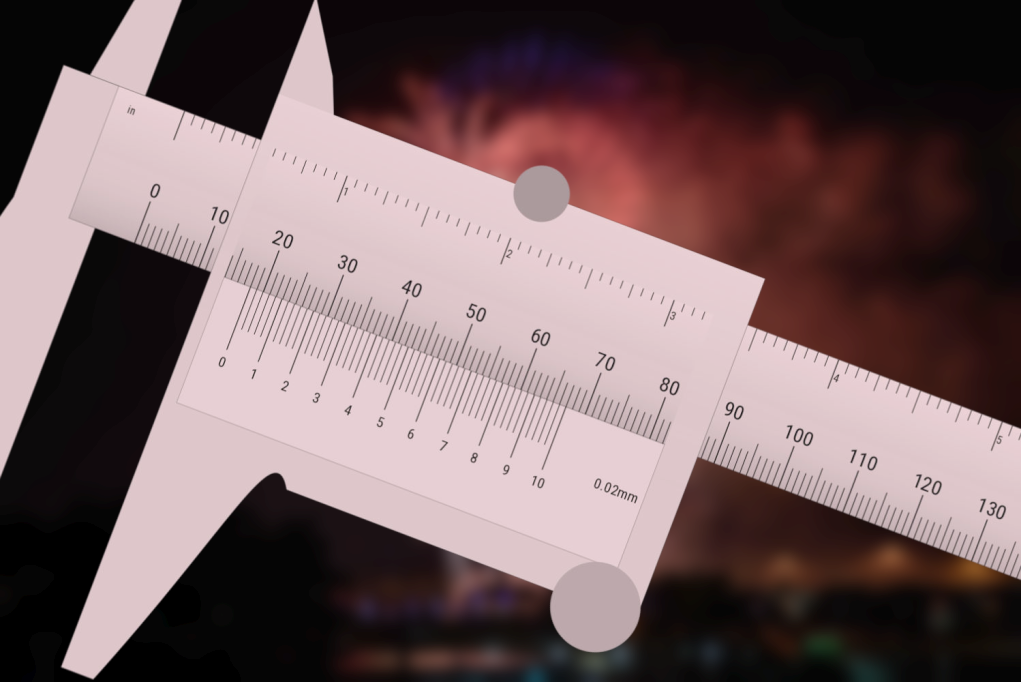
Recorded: 18.0 (mm)
